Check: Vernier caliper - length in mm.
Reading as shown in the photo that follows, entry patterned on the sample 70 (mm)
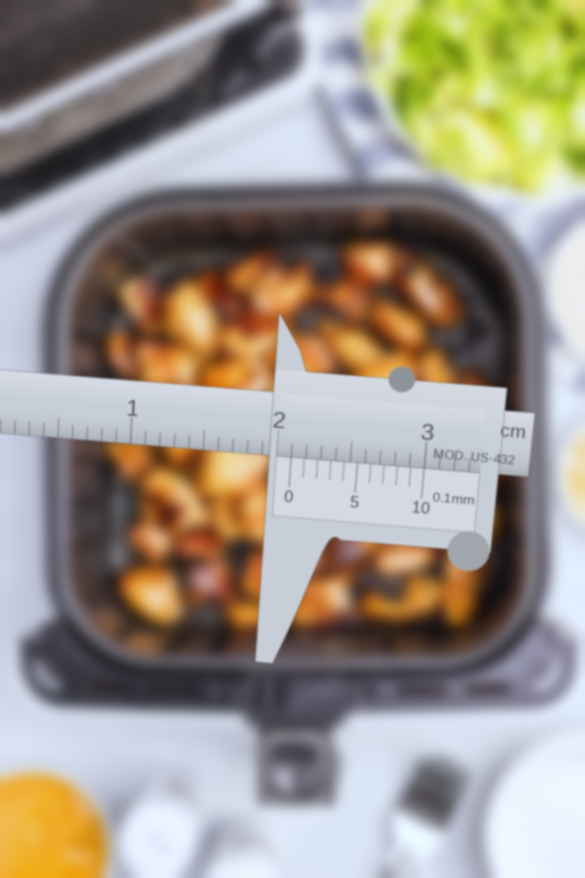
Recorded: 21.0 (mm)
